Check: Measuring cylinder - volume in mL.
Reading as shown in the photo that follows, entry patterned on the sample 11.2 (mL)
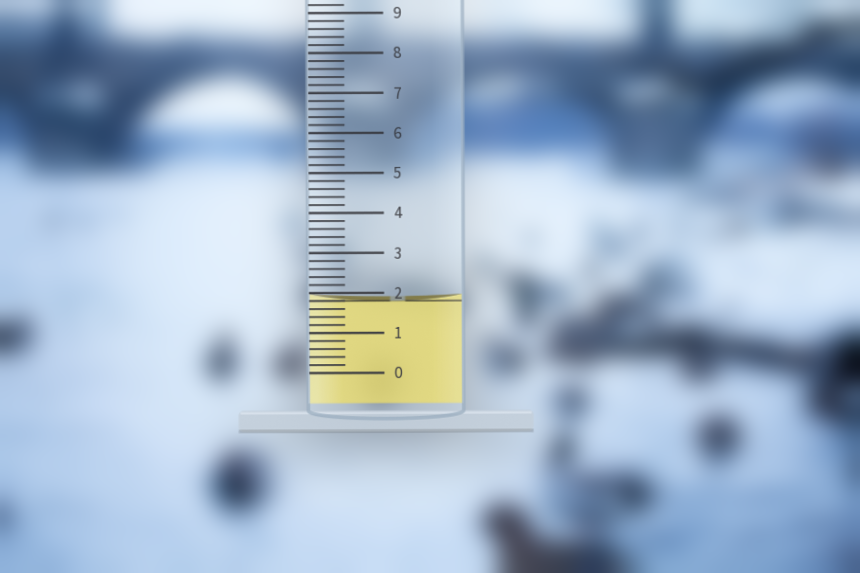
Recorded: 1.8 (mL)
